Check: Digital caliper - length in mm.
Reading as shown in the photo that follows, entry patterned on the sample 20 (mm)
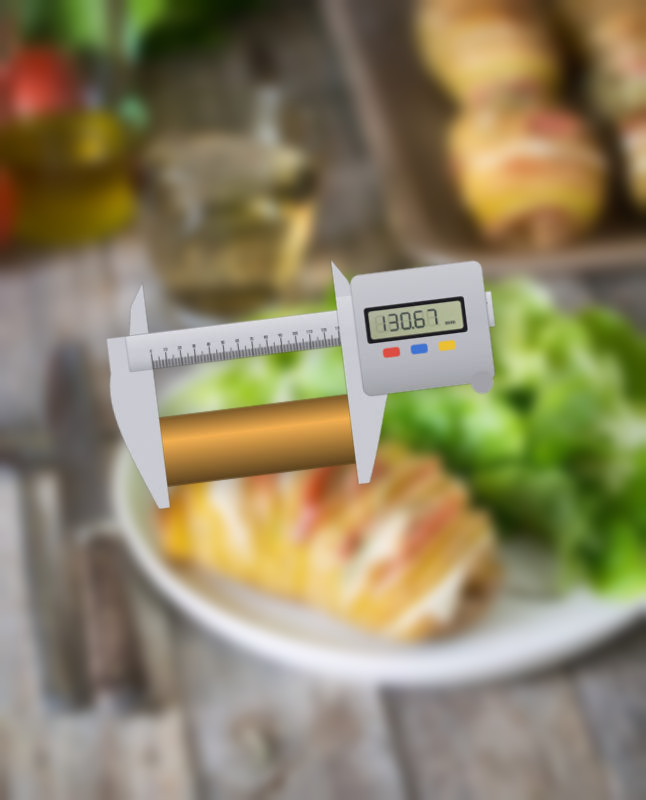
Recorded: 130.67 (mm)
